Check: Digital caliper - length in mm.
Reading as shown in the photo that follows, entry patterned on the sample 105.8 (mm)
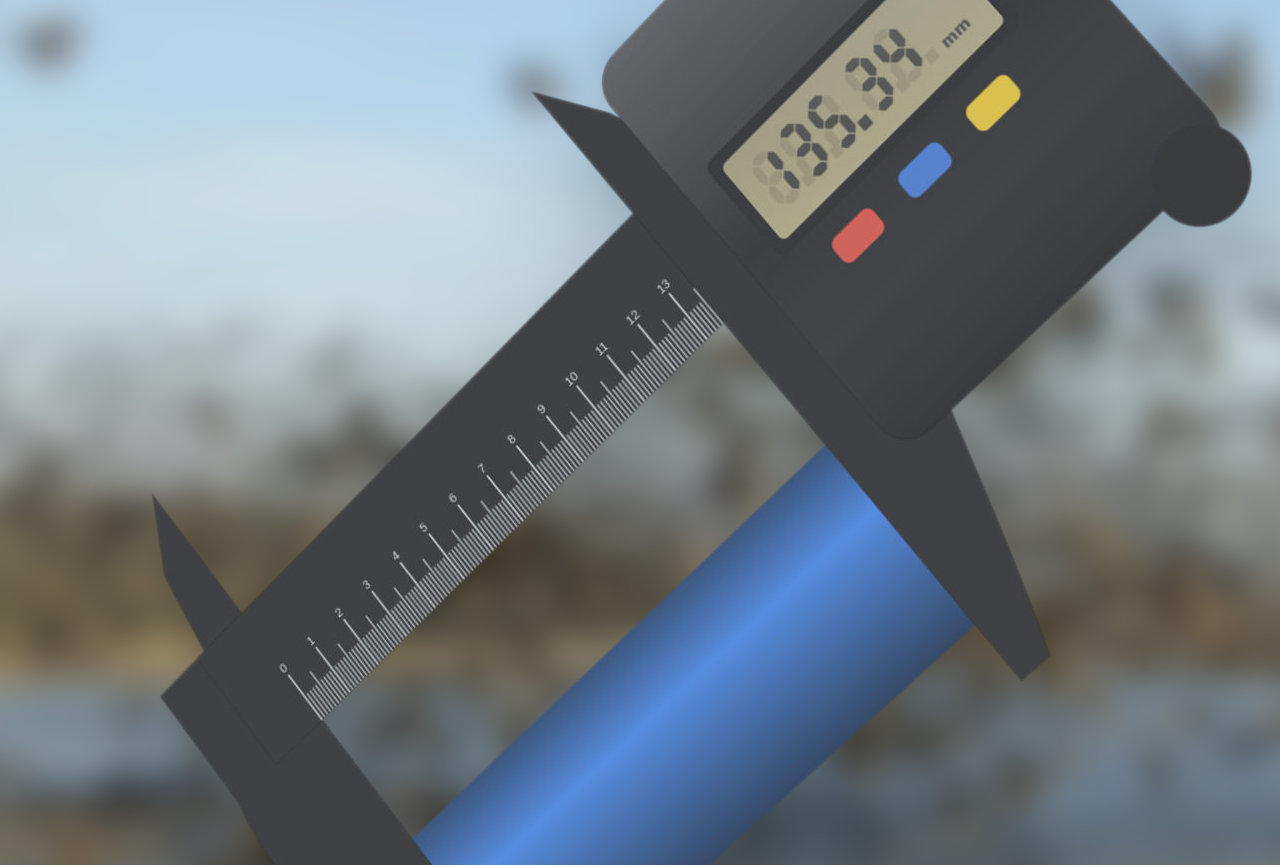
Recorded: 135.34 (mm)
